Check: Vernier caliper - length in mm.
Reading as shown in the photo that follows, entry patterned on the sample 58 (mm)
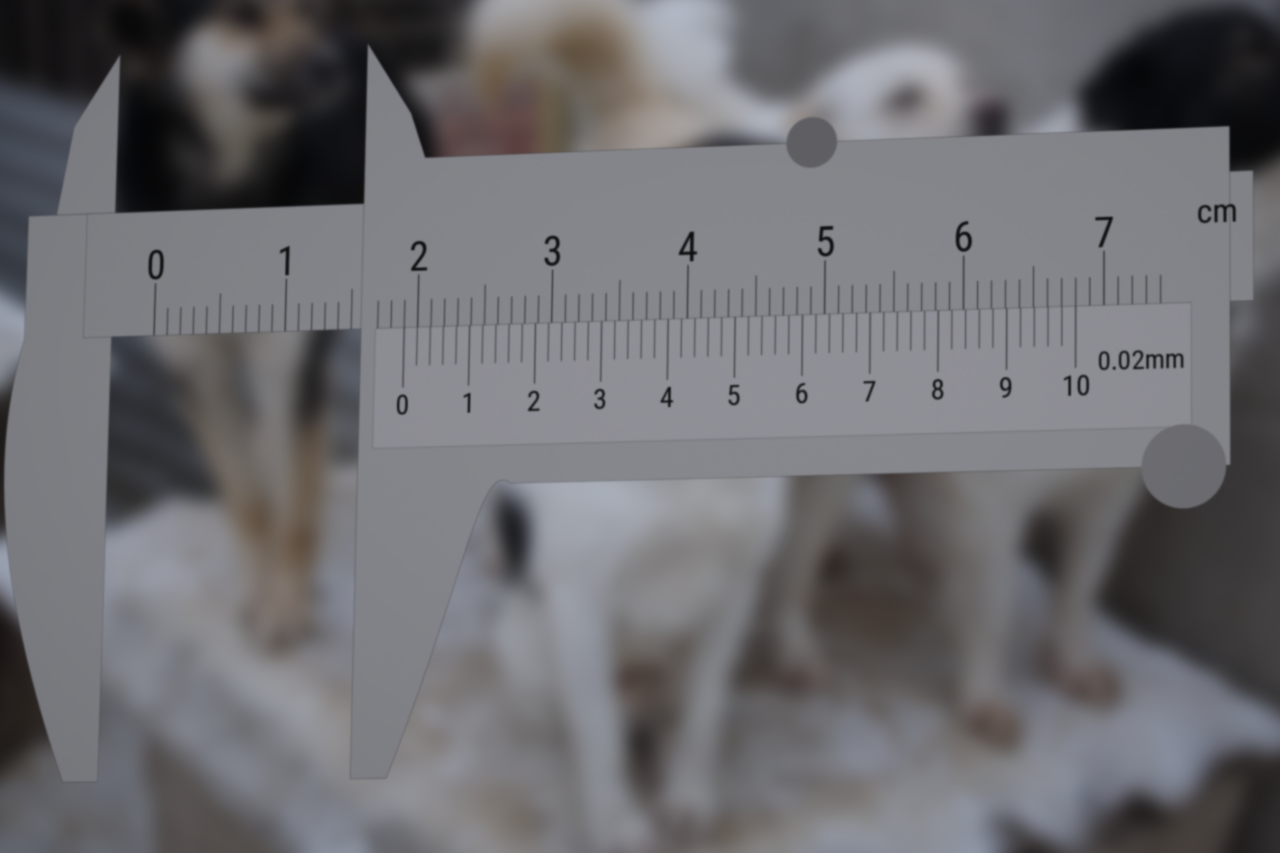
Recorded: 19.0 (mm)
